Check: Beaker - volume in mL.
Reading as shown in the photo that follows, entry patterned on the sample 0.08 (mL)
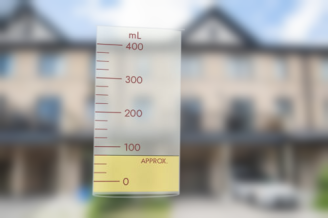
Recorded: 75 (mL)
